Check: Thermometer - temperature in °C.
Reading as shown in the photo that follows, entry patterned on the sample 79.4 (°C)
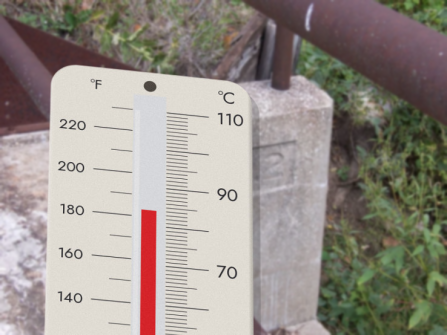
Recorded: 84 (°C)
